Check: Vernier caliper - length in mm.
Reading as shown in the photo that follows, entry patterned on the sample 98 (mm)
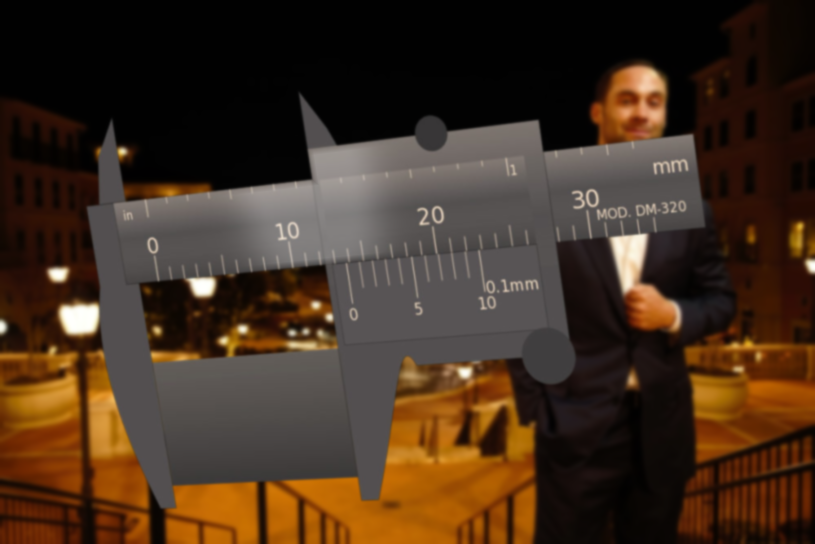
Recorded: 13.8 (mm)
